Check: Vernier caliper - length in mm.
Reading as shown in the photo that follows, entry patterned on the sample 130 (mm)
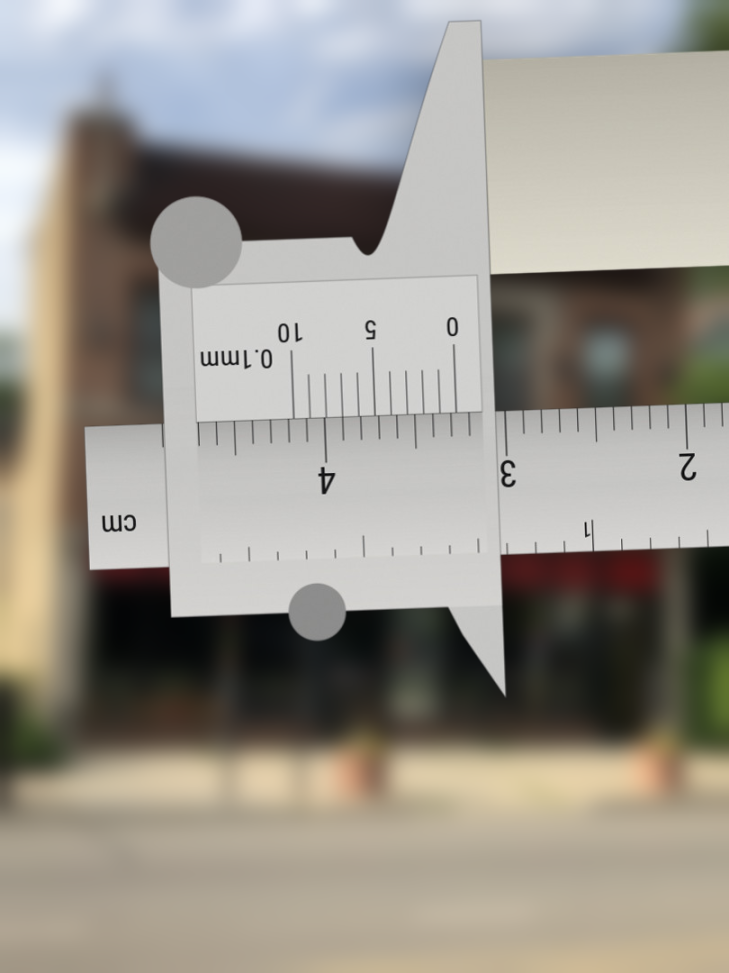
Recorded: 32.7 (mm)
